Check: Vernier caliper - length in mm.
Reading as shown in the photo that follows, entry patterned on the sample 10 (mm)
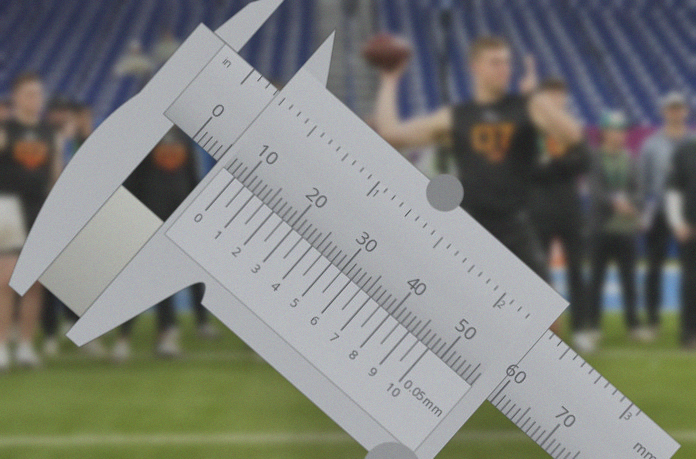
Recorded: 8.6 (mm)
